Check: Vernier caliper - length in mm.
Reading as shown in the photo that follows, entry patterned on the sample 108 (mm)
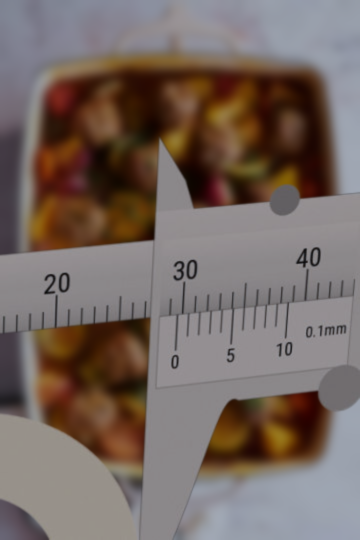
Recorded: 29.6 (mm)
